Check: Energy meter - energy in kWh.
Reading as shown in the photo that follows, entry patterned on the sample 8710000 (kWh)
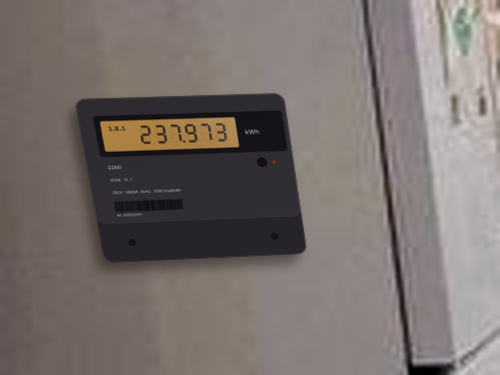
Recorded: 237.973 (kWh)
